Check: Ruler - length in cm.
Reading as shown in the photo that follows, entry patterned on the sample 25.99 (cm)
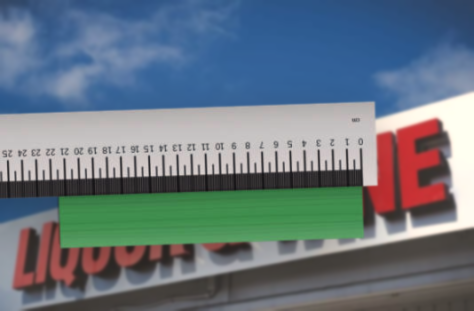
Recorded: 21.5 (cm)
